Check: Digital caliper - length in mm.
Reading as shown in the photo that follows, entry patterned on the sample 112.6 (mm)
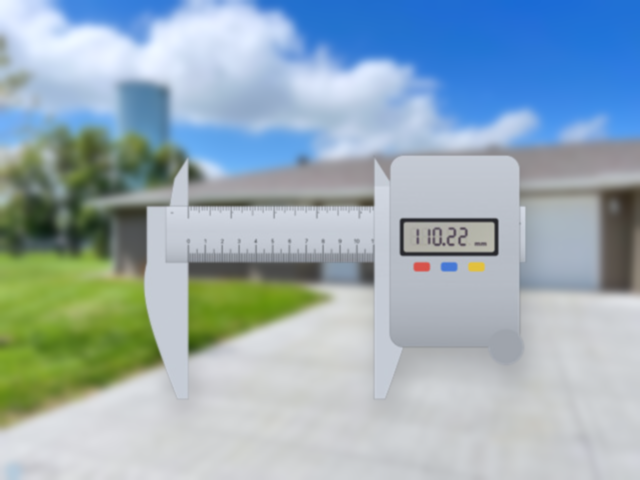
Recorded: 110.22 (mm)
